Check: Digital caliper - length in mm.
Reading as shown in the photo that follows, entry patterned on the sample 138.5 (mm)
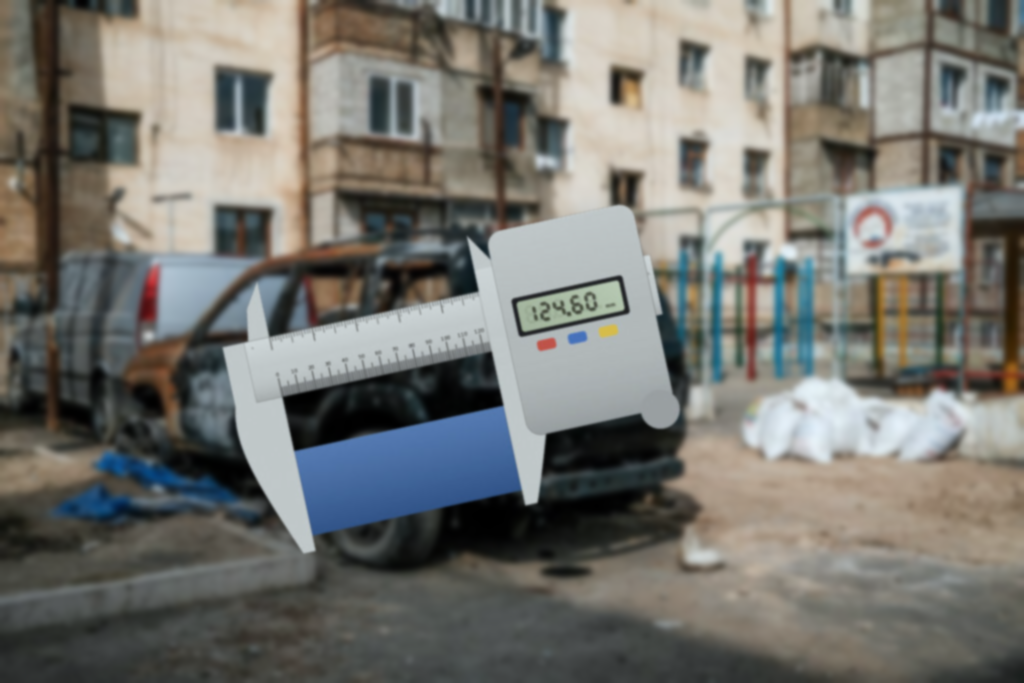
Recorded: 124.60 (mm)
